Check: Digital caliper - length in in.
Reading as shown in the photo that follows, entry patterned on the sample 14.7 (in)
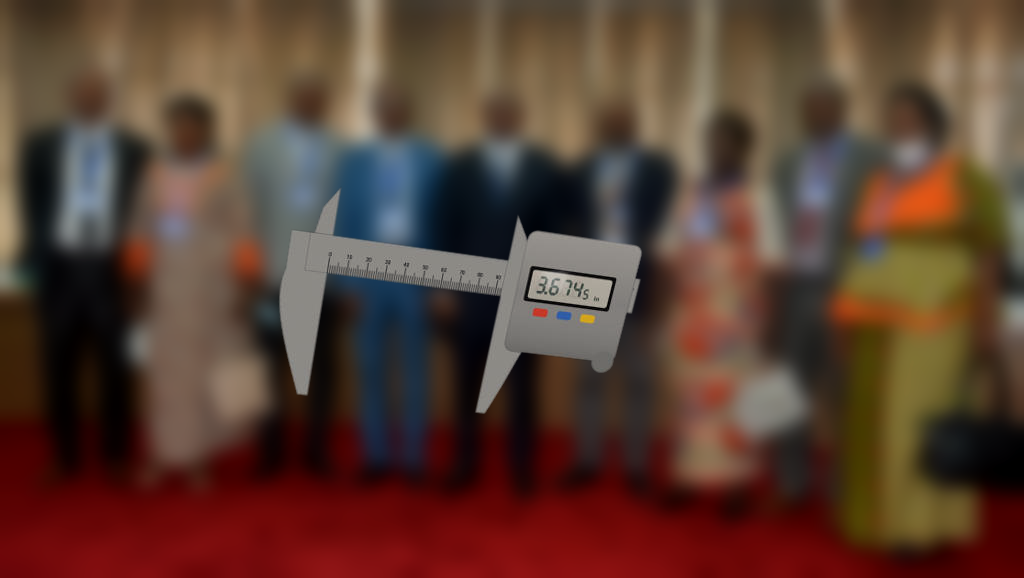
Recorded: 3.6745 (in)
